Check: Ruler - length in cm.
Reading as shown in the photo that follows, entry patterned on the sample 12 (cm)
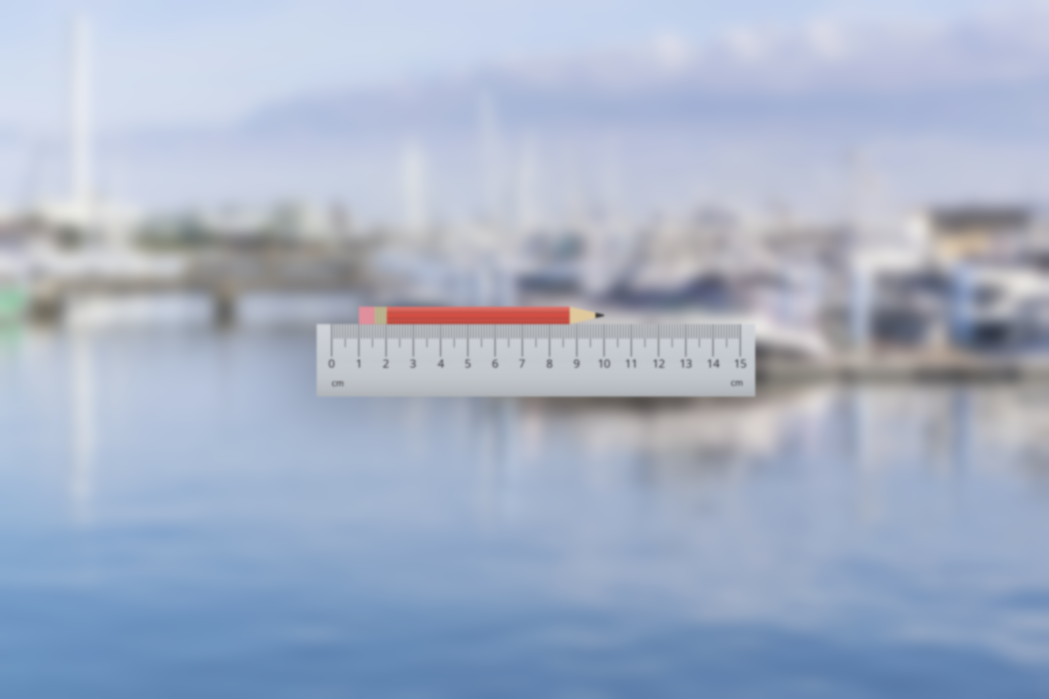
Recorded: 9 (cm)
